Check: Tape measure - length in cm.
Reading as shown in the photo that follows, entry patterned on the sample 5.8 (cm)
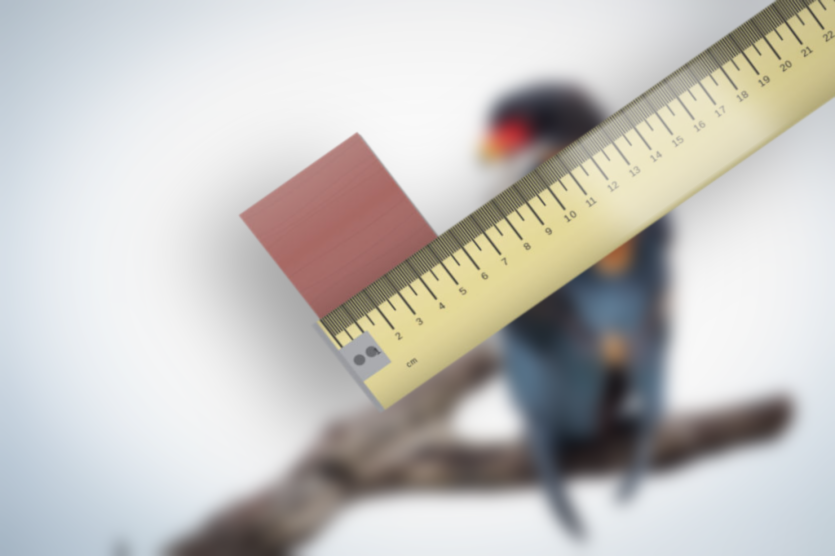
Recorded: 5.5 (cm)
